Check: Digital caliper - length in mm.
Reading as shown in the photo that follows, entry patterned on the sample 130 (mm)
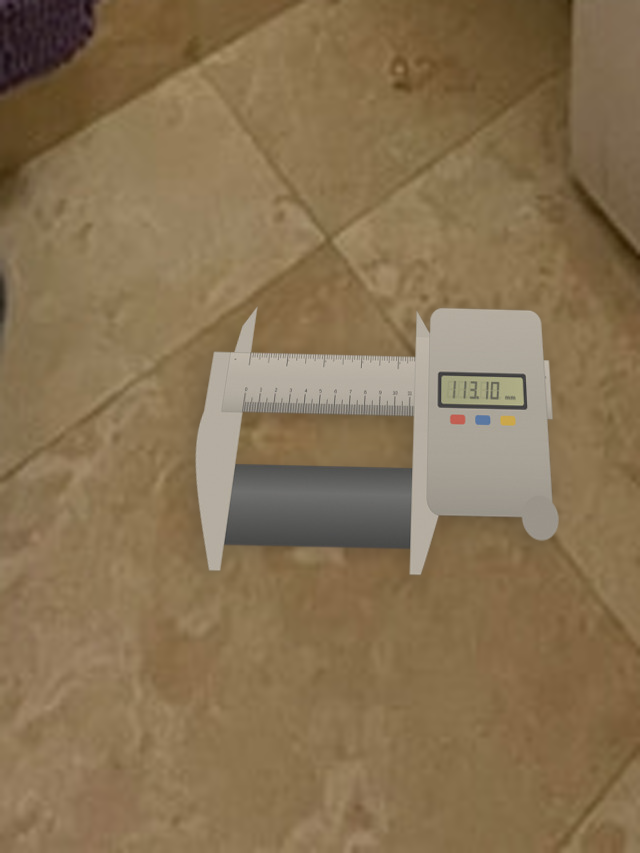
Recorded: 113.10 (mm)
